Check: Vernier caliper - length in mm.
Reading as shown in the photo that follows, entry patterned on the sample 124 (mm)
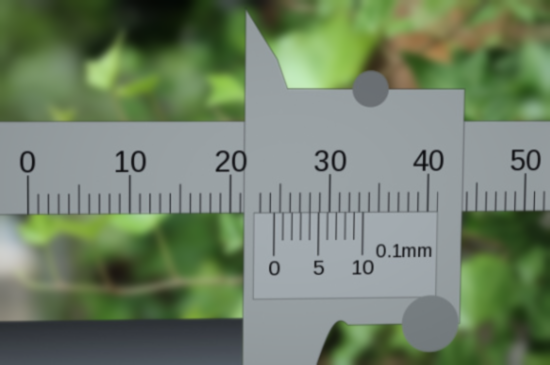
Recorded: 24.4 (mm)
